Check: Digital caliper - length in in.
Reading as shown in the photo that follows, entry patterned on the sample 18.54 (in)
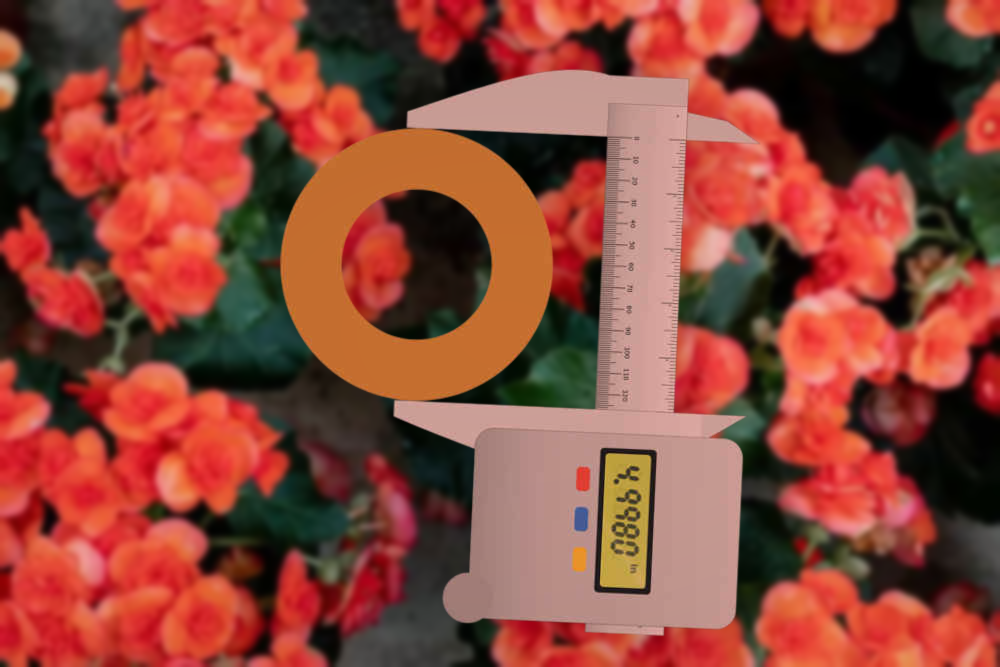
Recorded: 4.9980 (in)
